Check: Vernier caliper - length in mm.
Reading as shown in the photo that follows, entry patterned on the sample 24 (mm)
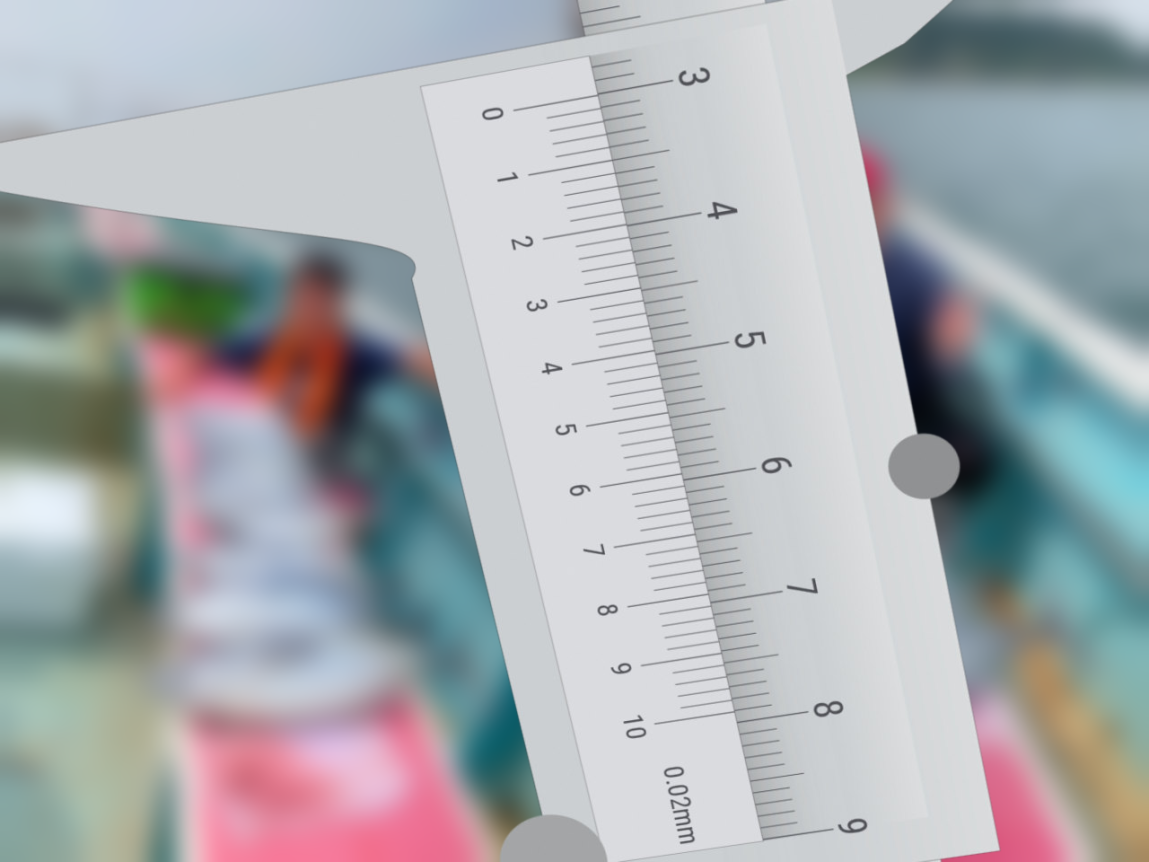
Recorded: 30.1 (mm)
